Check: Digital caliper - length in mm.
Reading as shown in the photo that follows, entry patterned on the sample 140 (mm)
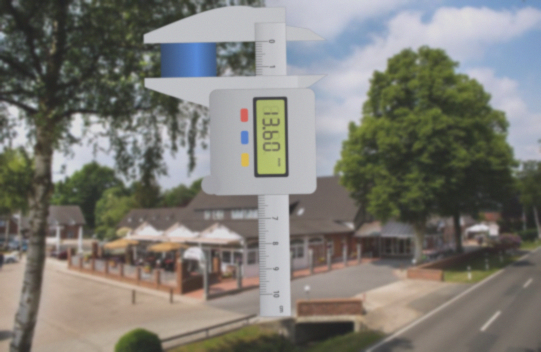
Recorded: 13.60 (mm)
